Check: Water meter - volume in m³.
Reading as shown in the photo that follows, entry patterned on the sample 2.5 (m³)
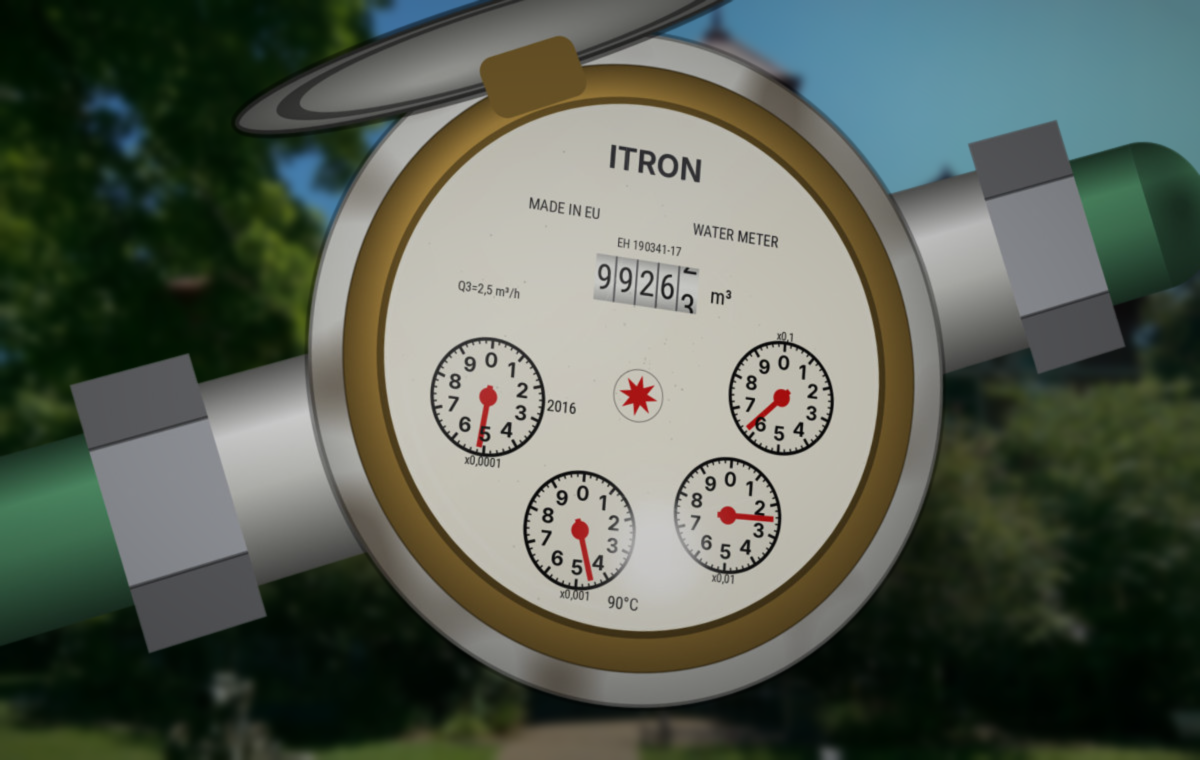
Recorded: 99262.6245 (m³)
